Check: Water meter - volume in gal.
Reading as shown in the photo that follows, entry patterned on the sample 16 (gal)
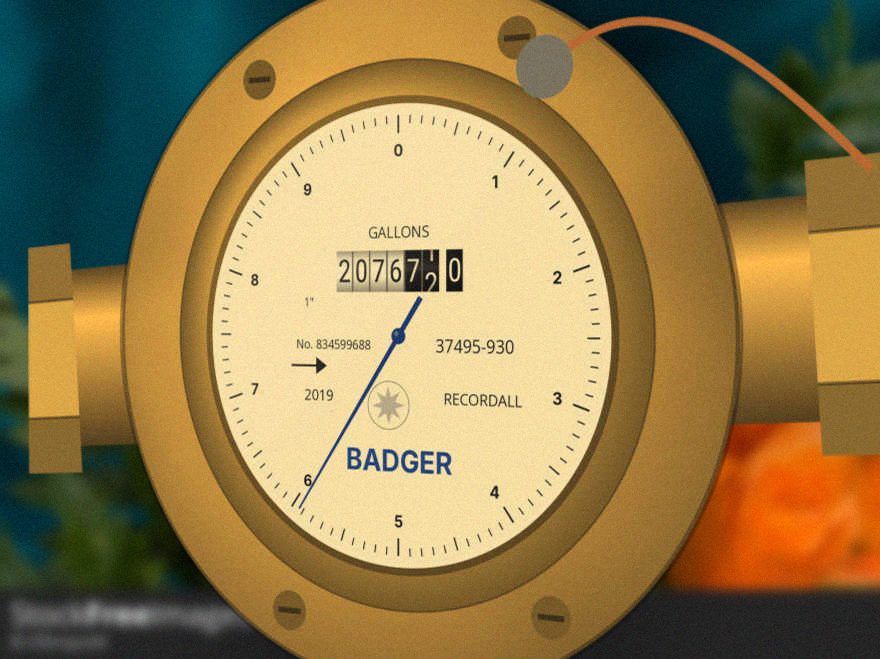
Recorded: 2076715.9 (gal)
